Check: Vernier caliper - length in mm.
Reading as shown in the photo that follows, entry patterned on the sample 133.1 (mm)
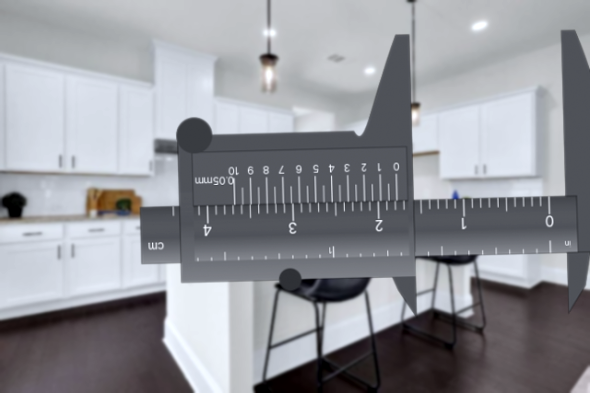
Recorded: 17.8 (mm)
